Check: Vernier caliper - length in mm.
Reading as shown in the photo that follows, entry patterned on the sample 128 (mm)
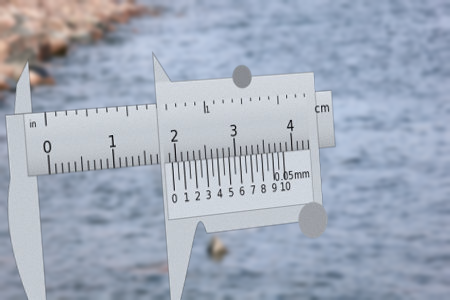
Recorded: 19.4 (mm)
